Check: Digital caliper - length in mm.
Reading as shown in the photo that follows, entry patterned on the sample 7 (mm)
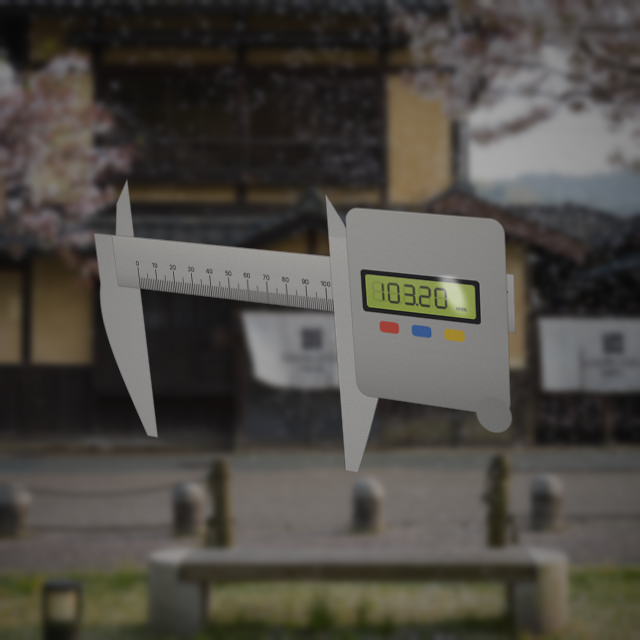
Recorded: 103.20 (mm)
